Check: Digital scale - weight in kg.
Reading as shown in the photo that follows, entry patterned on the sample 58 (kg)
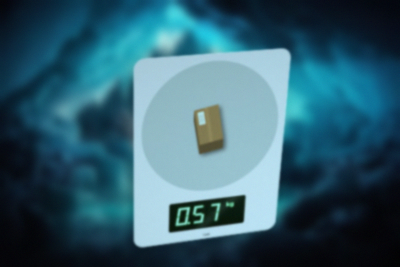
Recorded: 0.57 (kg)
